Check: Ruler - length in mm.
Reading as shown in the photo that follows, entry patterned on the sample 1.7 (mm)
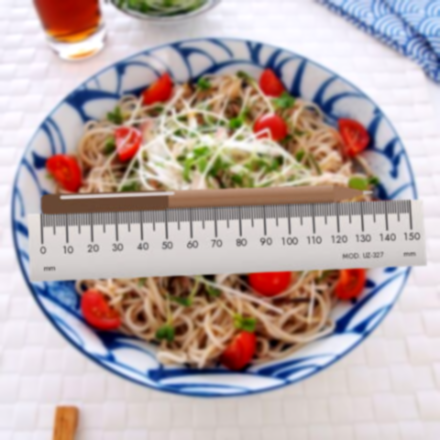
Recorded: 135 (mm)
